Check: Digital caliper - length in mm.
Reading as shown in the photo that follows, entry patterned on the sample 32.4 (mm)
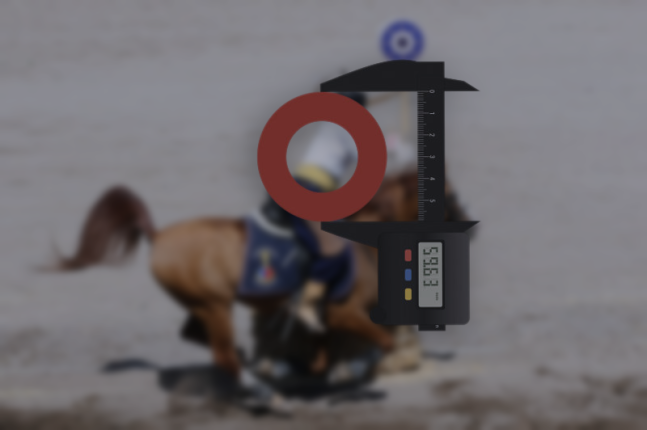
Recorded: 59.63 (mm)
